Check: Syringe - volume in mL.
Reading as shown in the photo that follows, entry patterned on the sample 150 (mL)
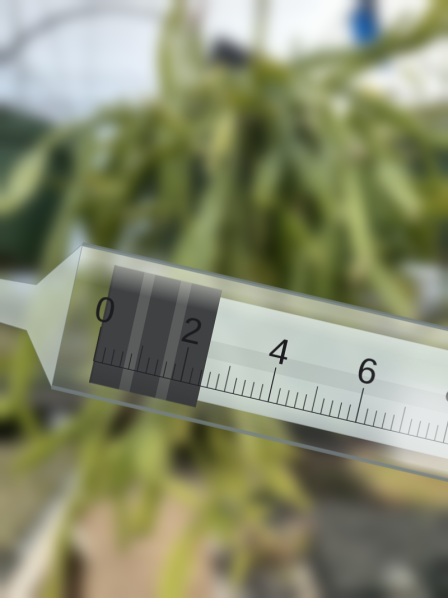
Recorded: 0 (mL)
